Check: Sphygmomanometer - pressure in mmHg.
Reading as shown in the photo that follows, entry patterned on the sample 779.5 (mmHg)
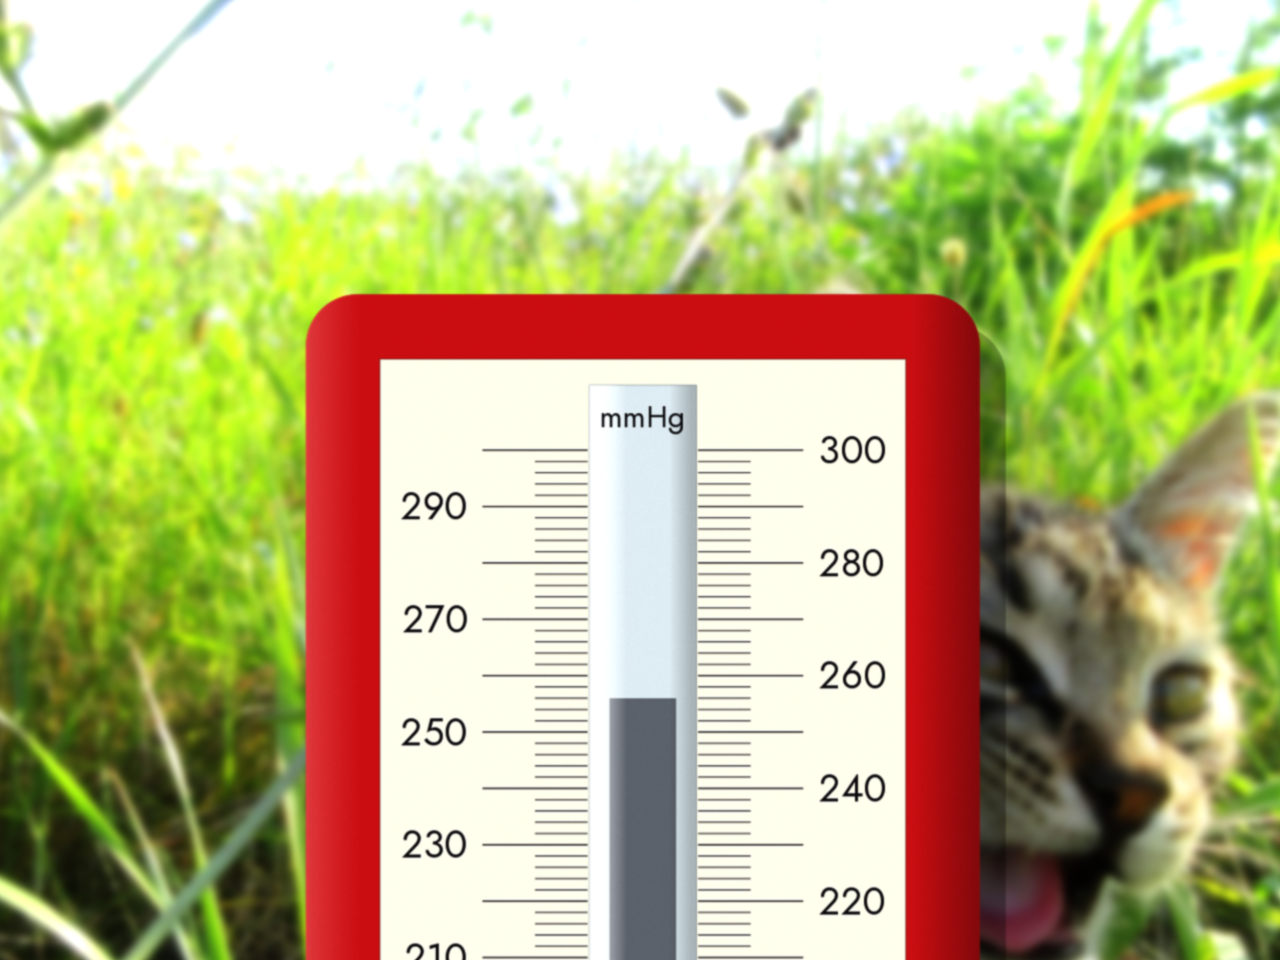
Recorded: 256 (mmHg)
